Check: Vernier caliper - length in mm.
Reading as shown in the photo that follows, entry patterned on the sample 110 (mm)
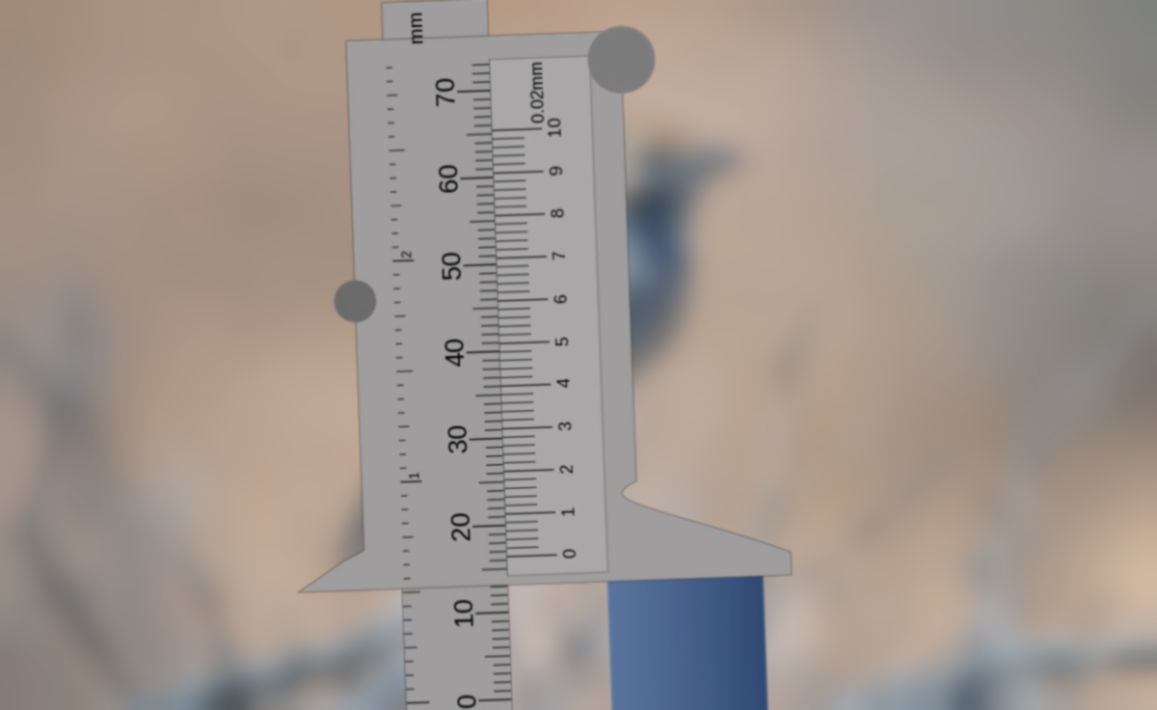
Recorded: 16.4 (mm)
